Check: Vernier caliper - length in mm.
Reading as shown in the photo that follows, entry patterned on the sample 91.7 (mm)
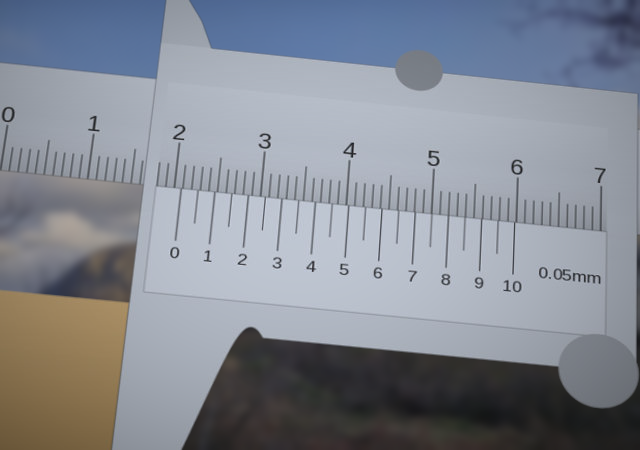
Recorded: 20.8 (mm)
